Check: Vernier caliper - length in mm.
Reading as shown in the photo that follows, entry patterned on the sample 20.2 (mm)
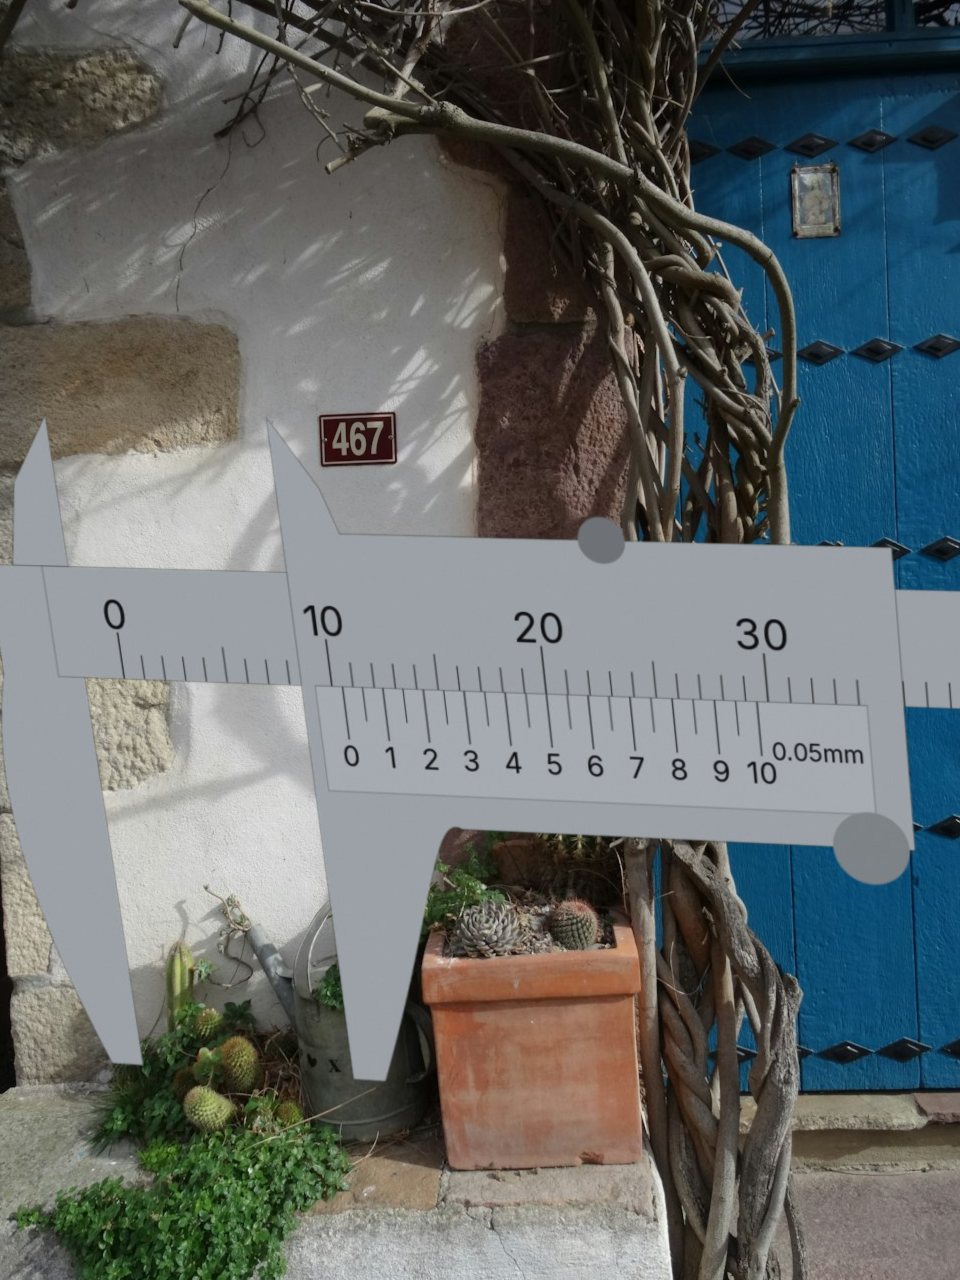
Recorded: 10.5 (mm)
